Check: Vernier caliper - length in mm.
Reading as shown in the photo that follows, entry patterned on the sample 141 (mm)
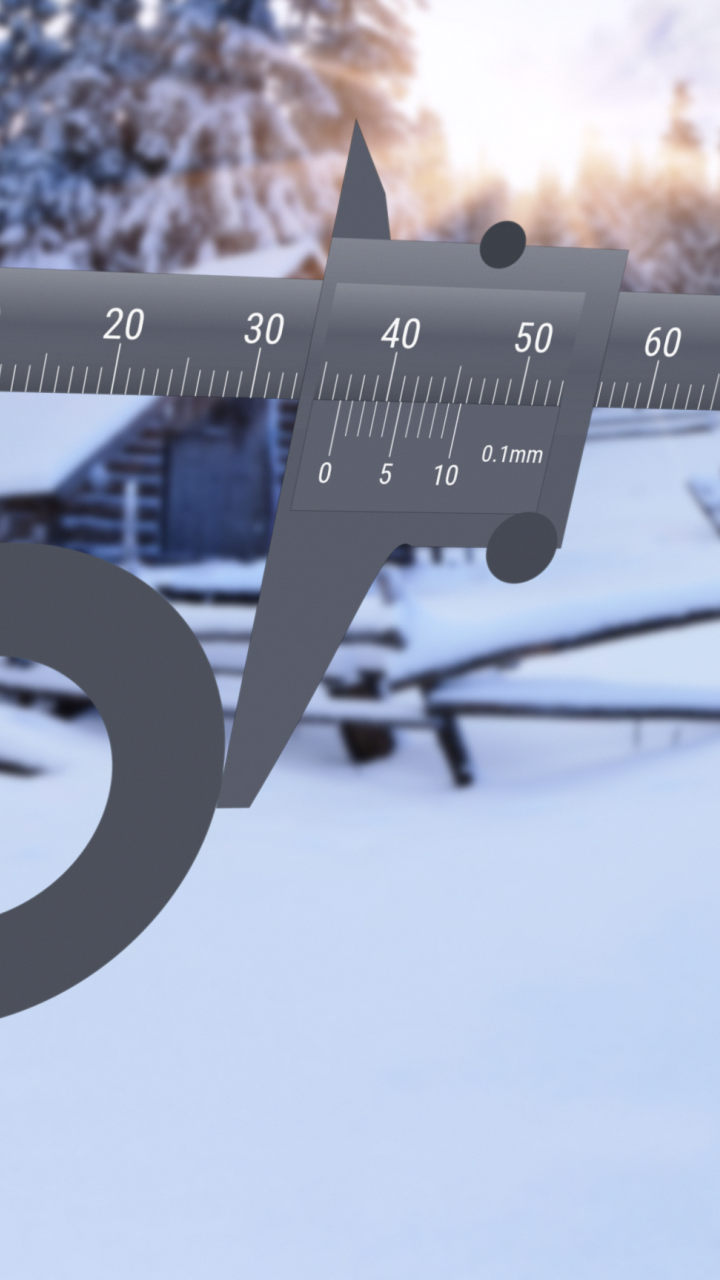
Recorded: 36.6 (mm)
